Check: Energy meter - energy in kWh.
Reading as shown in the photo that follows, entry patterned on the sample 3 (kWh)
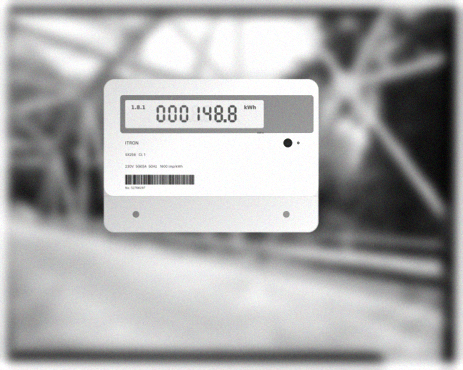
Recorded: 148.8 (kWh)
